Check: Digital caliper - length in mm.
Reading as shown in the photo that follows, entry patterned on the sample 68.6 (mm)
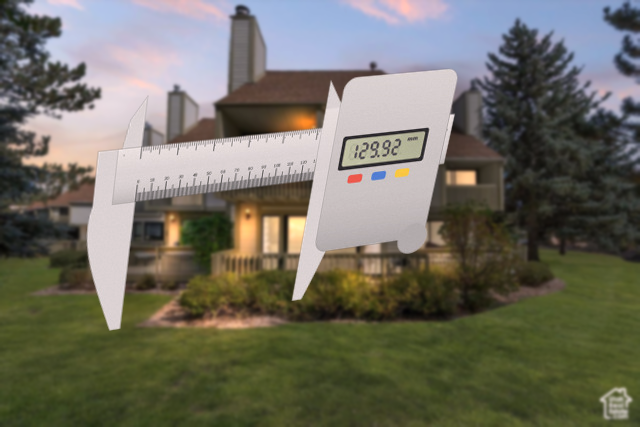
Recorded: 129.92 (mm)
